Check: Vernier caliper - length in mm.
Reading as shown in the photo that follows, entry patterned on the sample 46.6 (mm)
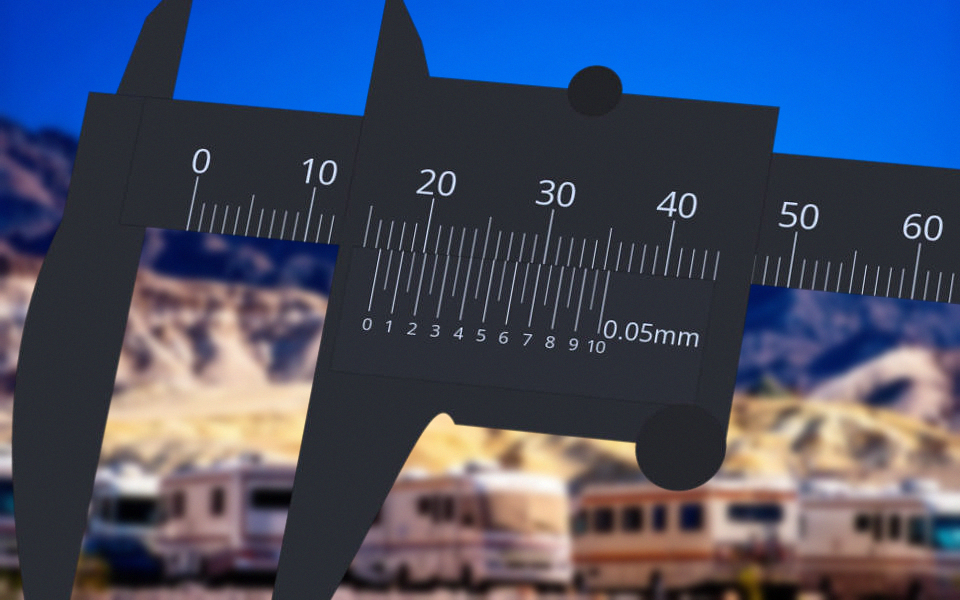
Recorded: 16.4 (mm)
